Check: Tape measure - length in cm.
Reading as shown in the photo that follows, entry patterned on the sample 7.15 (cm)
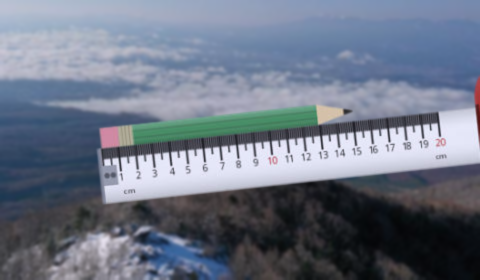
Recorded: 15 (cm)
